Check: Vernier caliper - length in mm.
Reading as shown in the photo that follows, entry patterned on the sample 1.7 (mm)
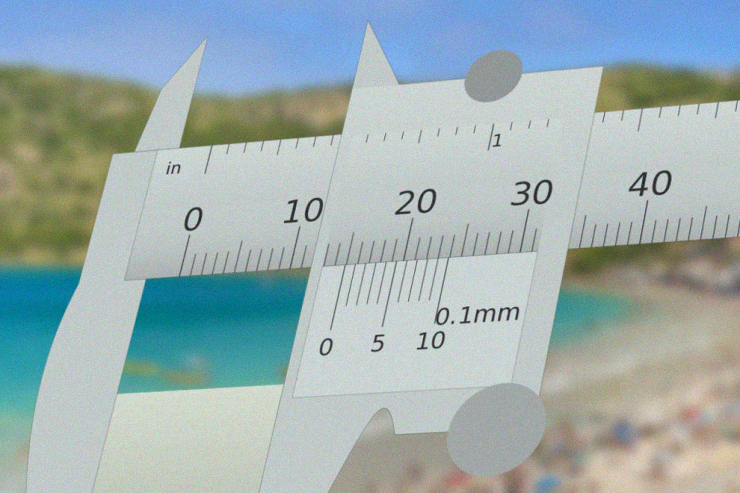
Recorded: 14.9 (mm)
